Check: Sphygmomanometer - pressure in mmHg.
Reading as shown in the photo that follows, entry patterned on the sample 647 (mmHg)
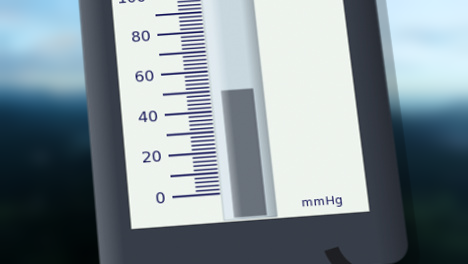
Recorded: 50 (mmHg)
